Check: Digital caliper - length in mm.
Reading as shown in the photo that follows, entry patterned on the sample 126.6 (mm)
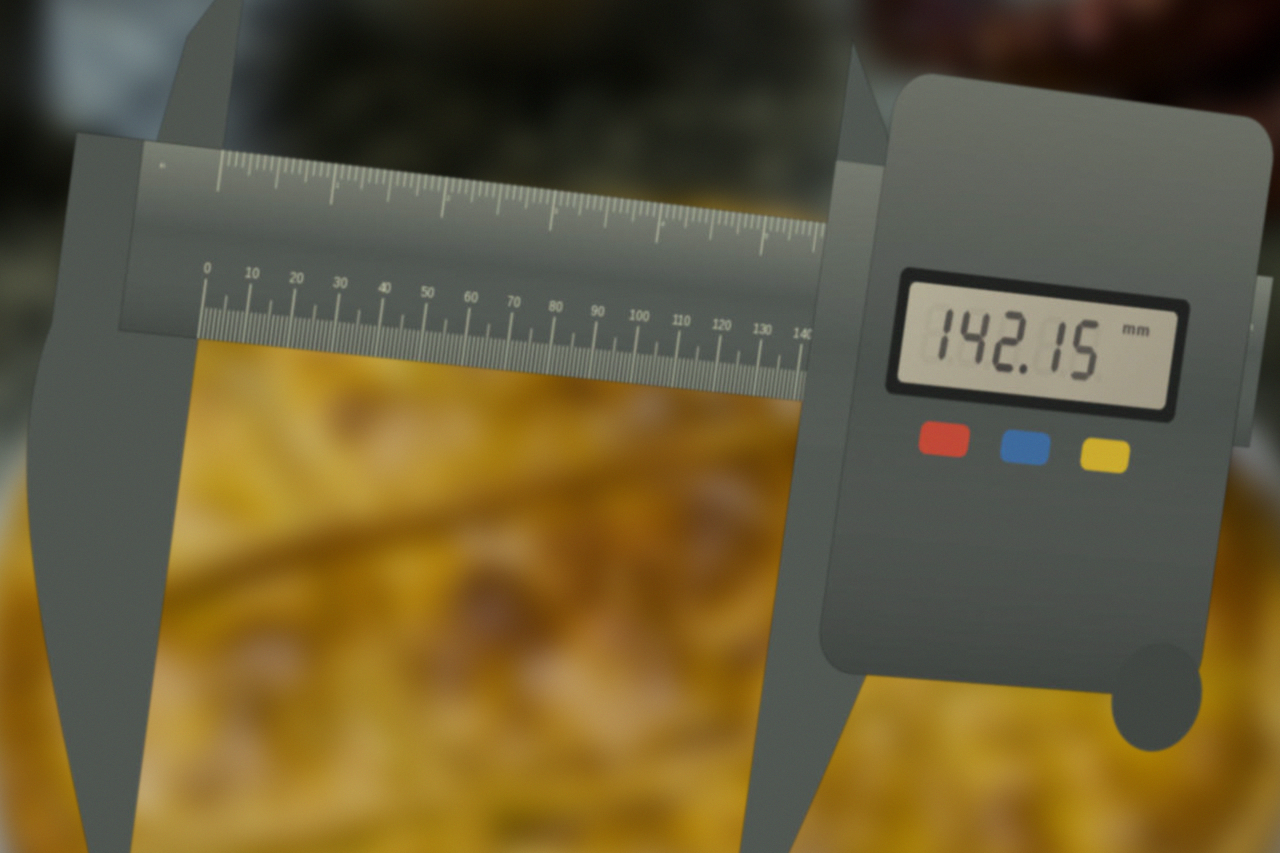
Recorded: 142.15 (mm)
